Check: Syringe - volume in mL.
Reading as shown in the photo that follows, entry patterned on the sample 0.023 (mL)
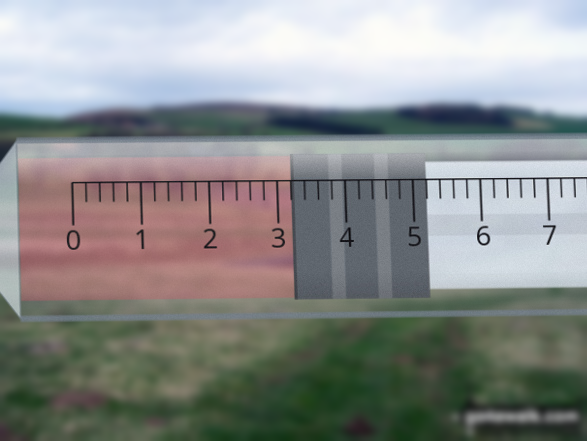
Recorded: 3.2 (mL)
